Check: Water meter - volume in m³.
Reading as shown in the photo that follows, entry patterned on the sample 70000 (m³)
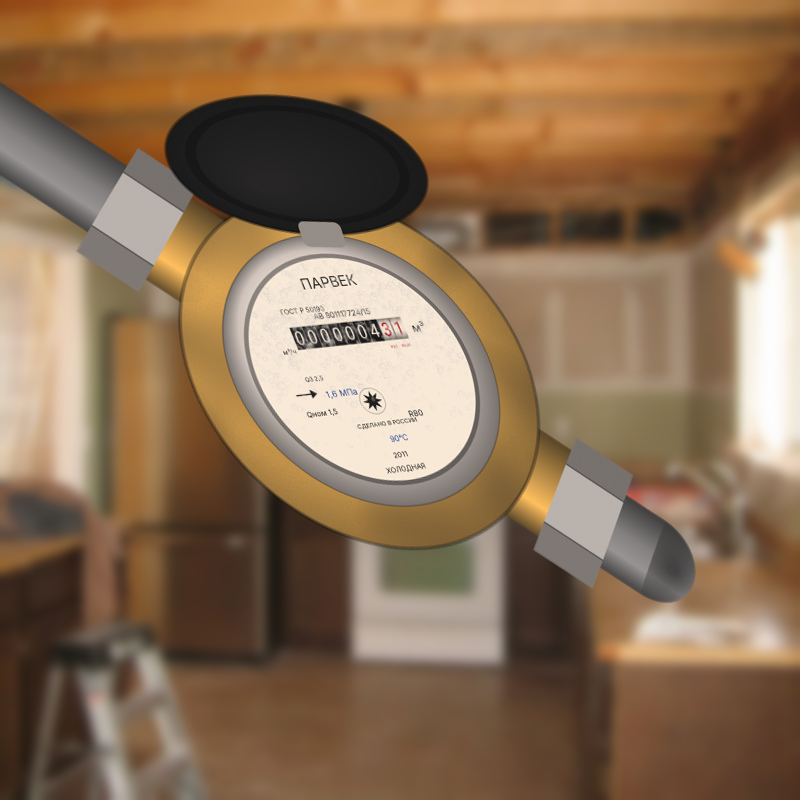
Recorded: 4.31 (m³)
